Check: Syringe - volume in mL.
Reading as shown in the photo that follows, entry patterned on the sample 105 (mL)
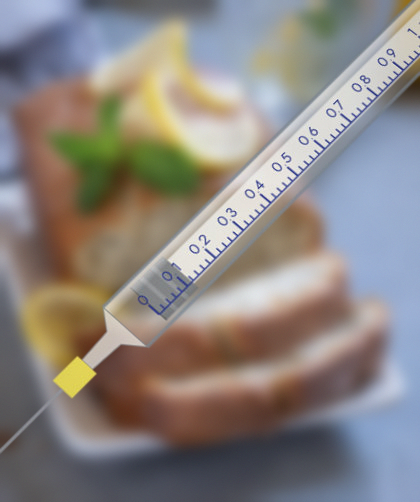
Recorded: 0 (mL)
